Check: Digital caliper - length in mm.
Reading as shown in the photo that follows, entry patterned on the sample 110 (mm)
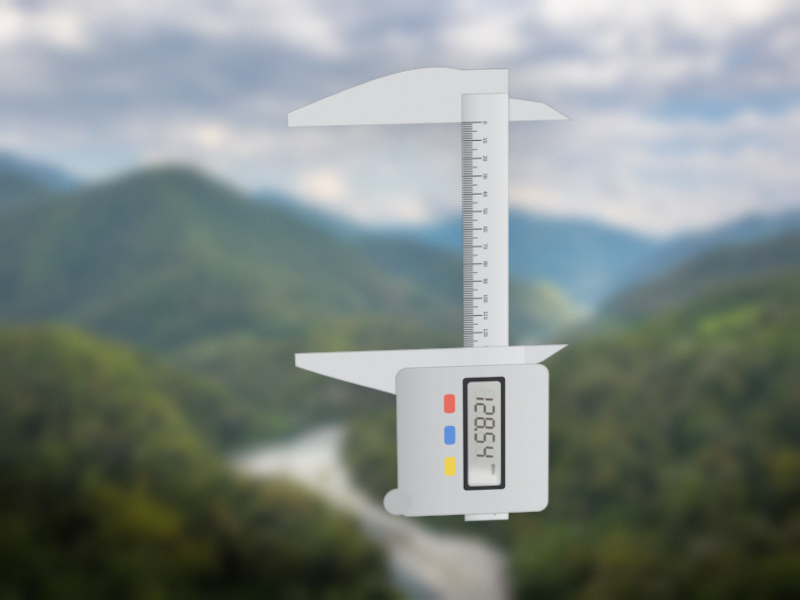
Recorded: 128.54 (mm)
